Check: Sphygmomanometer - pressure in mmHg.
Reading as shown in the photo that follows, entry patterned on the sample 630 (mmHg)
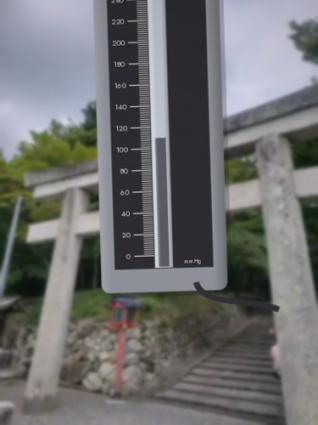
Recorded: 110 (mmHg)
